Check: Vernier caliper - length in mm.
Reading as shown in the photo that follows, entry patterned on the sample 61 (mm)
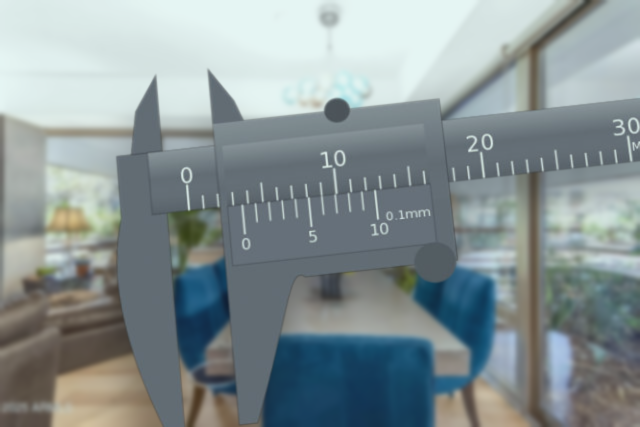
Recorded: 3.6 (mm)
